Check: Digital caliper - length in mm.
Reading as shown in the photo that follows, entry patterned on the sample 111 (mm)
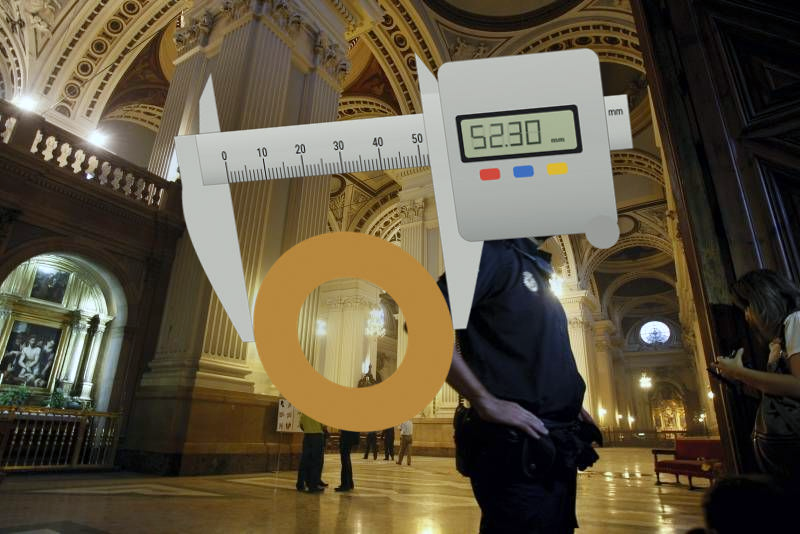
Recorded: 52.30 (mm)
